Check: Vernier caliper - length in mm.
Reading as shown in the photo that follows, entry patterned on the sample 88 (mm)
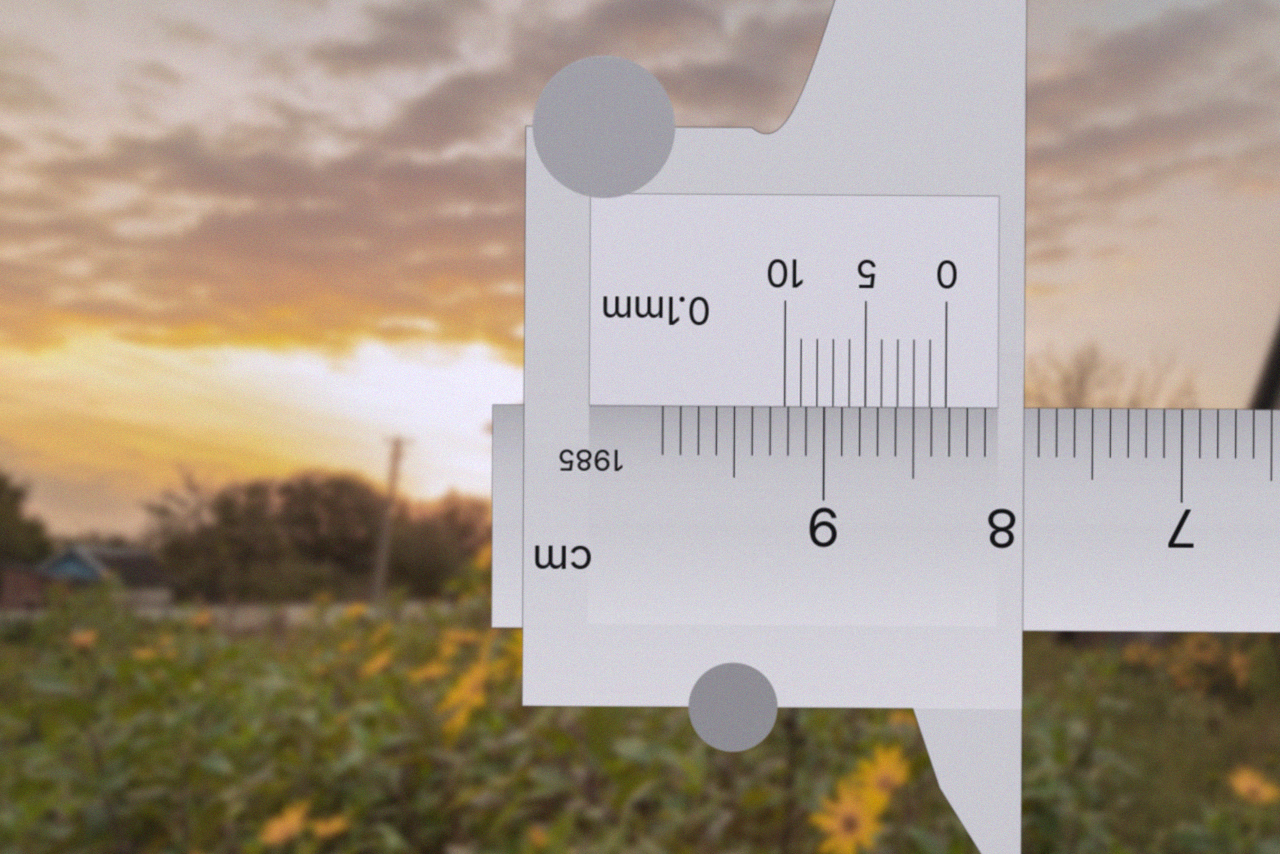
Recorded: 83.2 (mm)
